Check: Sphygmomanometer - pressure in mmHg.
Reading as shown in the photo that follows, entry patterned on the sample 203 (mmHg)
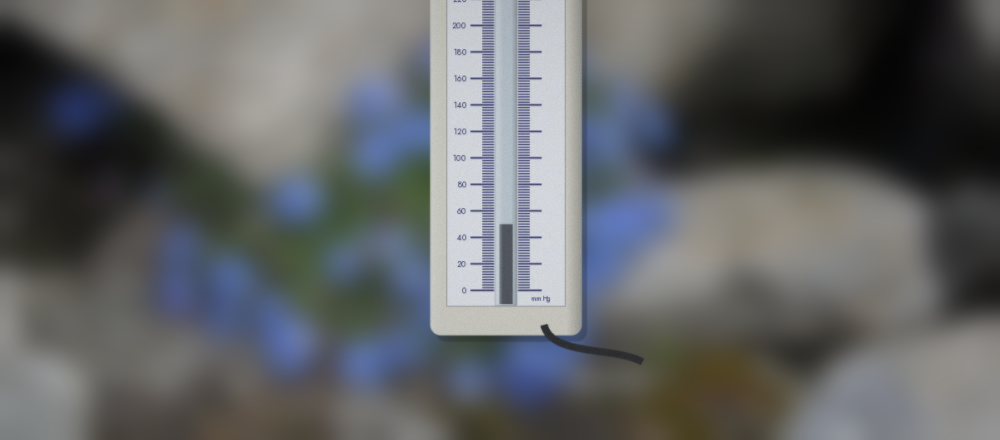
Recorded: 50 (mmHg)
